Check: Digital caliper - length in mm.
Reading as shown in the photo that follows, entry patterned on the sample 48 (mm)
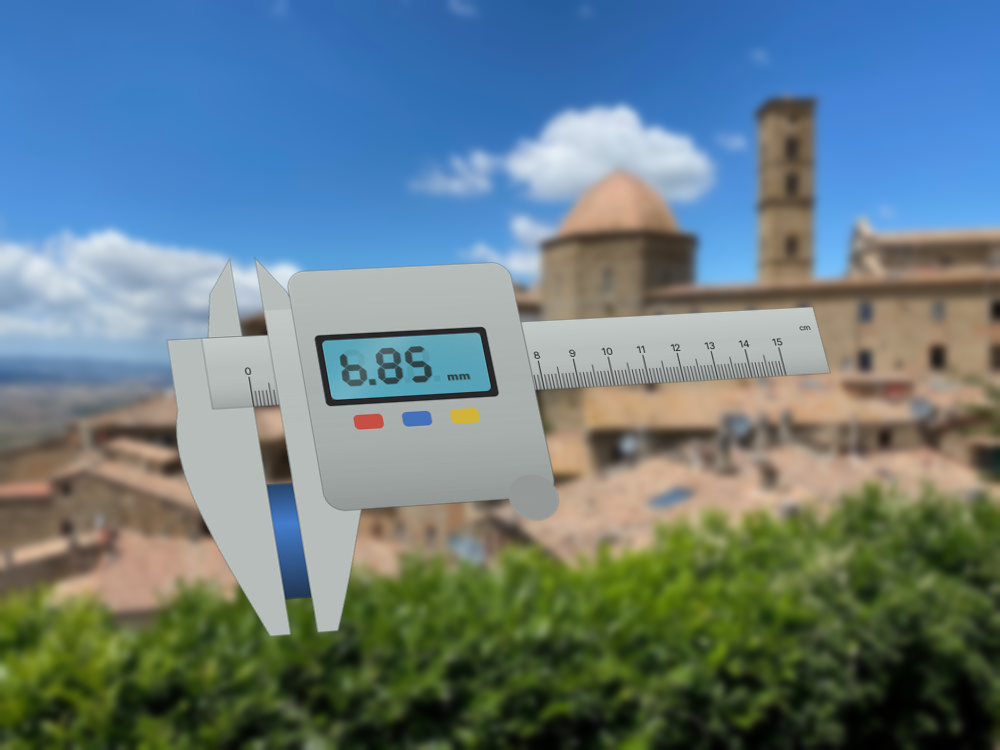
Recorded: 6.85 (mm)
